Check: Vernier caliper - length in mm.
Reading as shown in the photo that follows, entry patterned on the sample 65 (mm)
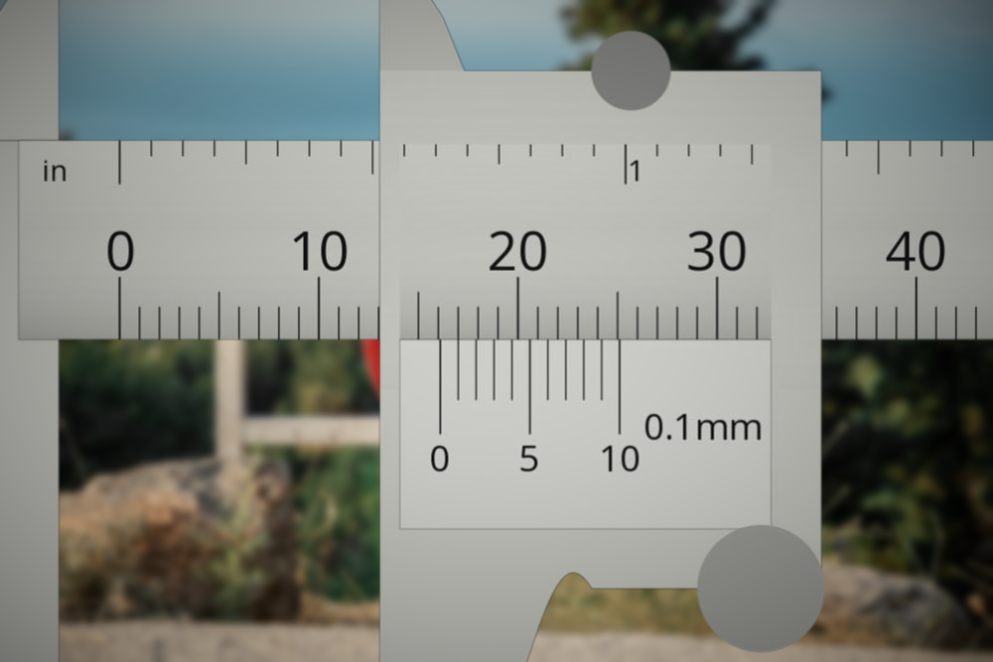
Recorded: 16.1 (mm)
